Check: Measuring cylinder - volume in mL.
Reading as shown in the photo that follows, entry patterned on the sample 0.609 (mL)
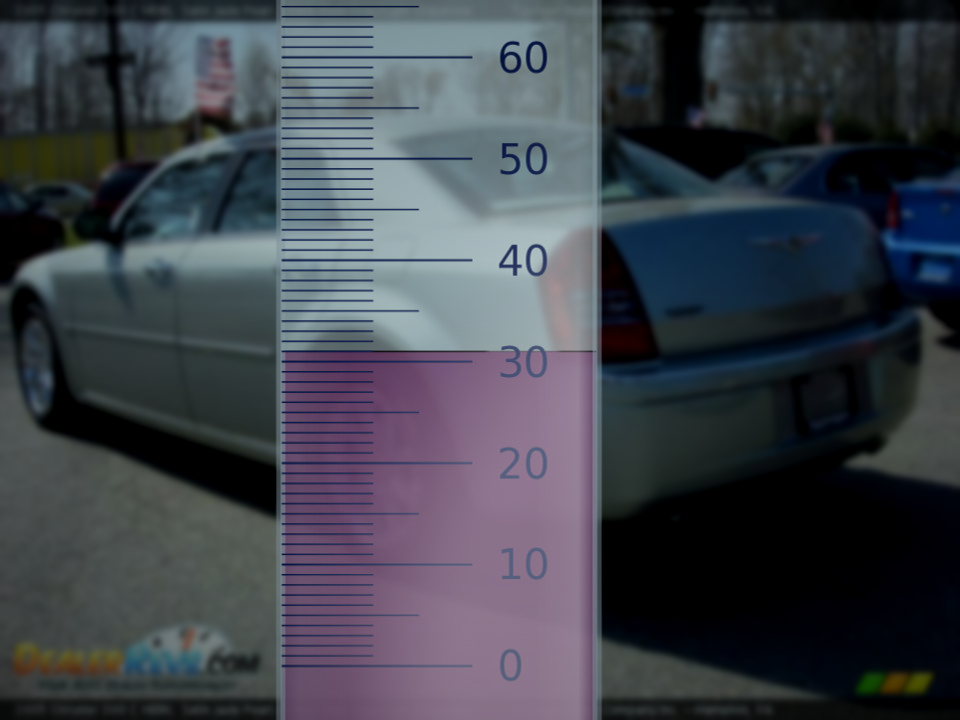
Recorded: 31 (mL)
